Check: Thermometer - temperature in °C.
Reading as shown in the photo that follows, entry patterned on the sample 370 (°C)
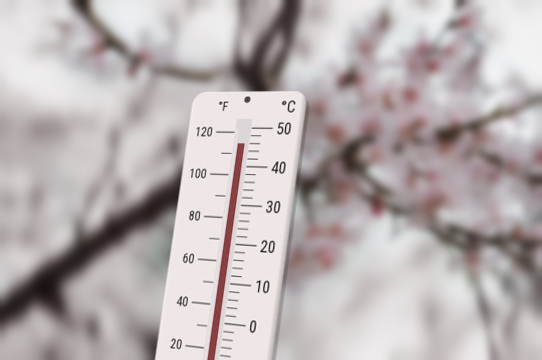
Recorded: 46 (°C)
